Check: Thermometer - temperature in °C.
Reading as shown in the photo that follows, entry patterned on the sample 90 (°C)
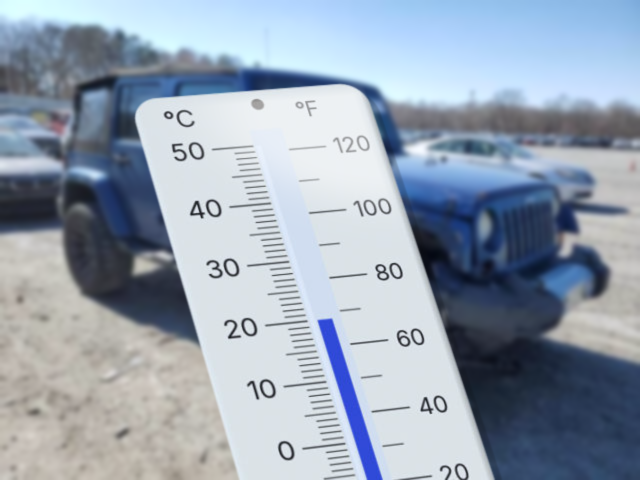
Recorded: 20 (°C)
